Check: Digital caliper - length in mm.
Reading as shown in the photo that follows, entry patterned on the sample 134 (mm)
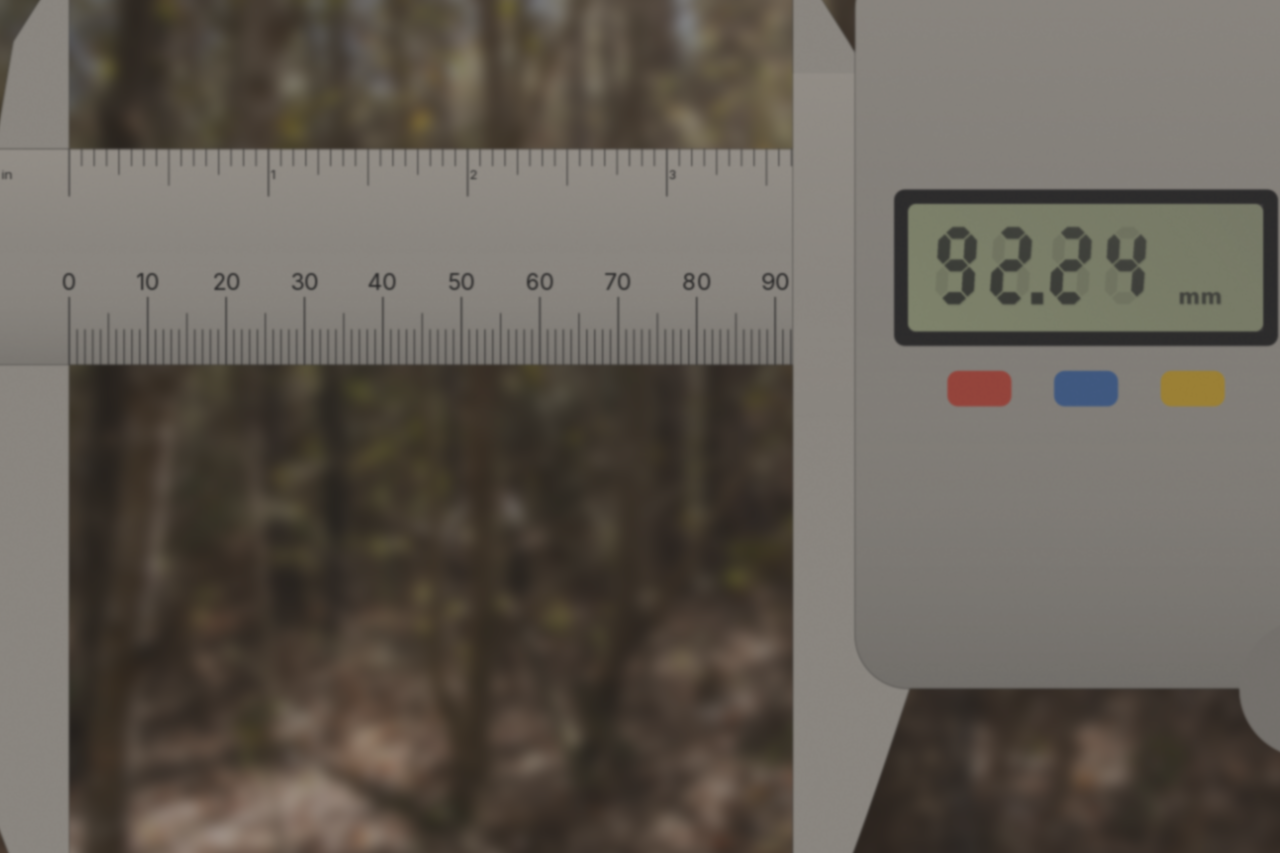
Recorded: 92.24 (mm)
